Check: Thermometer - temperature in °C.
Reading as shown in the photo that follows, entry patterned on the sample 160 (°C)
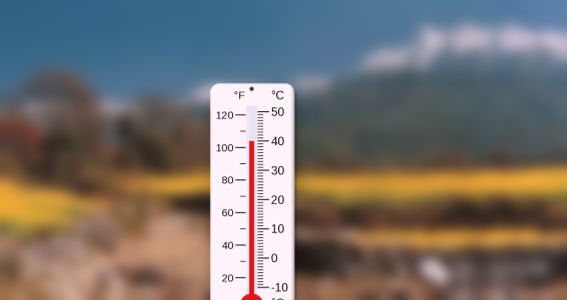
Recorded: 40 (°C)
